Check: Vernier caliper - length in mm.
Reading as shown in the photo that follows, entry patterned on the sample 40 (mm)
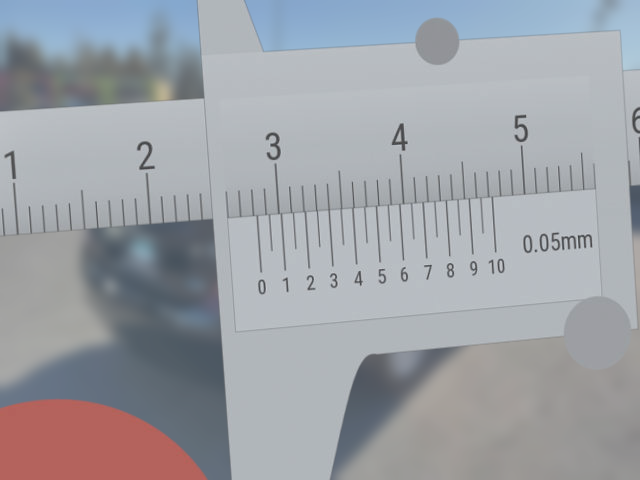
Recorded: 28.3 (mm)
